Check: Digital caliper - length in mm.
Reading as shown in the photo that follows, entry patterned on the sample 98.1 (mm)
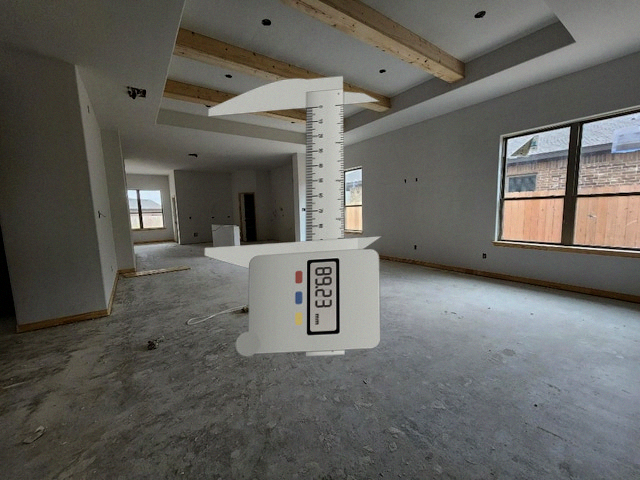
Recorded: 89.23 (mm)
